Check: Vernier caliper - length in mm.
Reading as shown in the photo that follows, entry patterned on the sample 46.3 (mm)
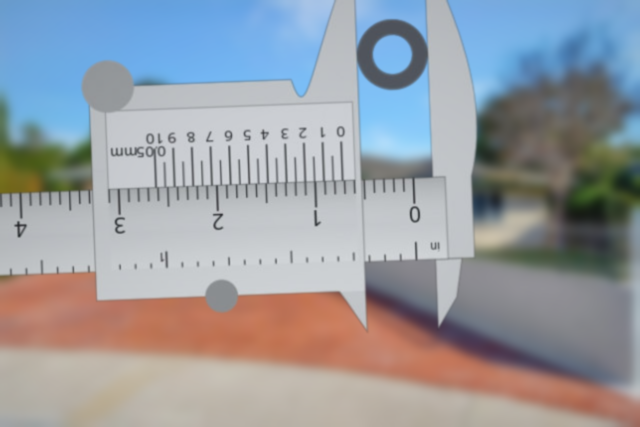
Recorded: 7.2 (mm)
